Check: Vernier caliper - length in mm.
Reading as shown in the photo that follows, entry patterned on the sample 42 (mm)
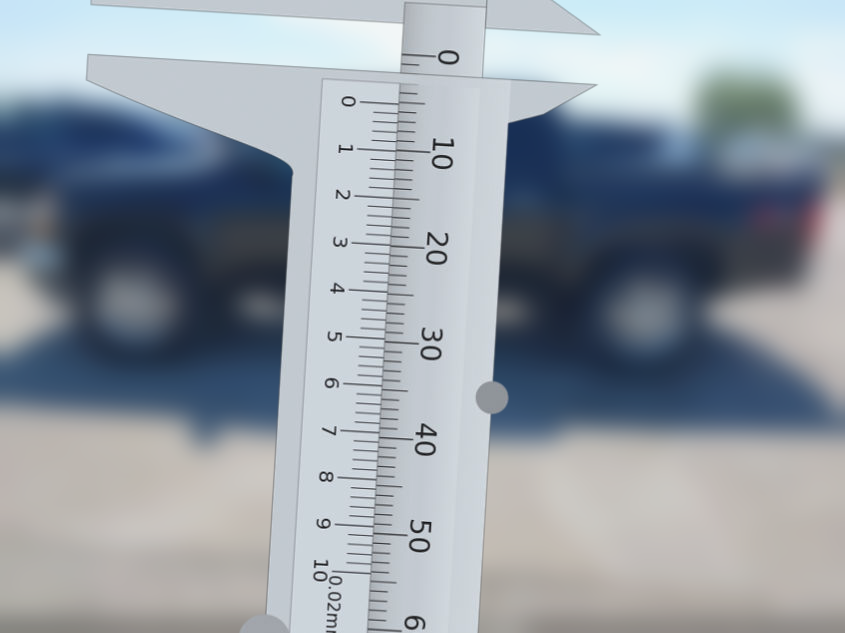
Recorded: 5.2 (mm)
